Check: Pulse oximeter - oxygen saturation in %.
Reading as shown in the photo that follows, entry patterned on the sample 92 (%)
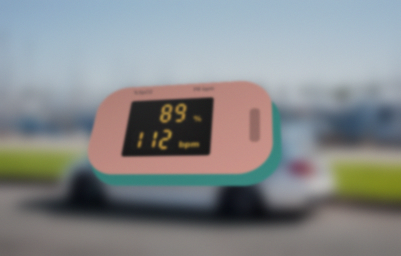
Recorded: 89 (%)
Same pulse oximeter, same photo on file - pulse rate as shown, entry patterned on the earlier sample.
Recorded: 112 (bpm)
